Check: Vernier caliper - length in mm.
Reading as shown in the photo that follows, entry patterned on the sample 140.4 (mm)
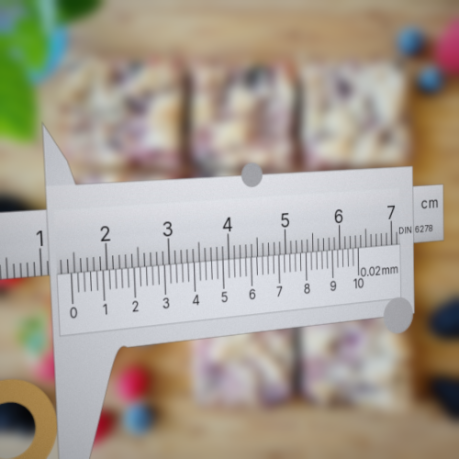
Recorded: 14.5 (mm)
